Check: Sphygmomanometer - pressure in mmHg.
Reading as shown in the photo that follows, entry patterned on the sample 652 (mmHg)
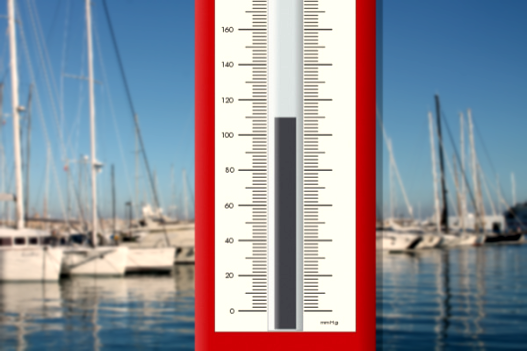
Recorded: 110 (mmHg)
